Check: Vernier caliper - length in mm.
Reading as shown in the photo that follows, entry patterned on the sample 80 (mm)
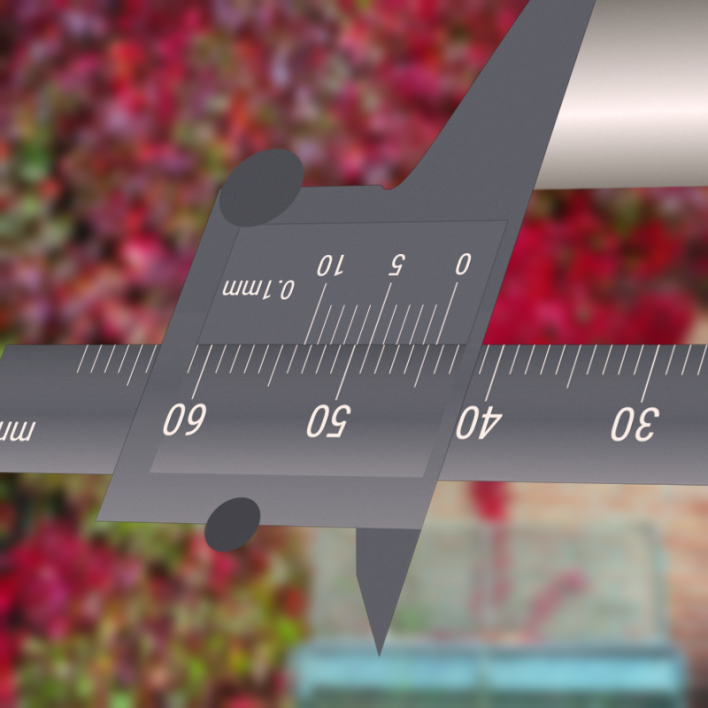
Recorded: 44.5 (mm)
